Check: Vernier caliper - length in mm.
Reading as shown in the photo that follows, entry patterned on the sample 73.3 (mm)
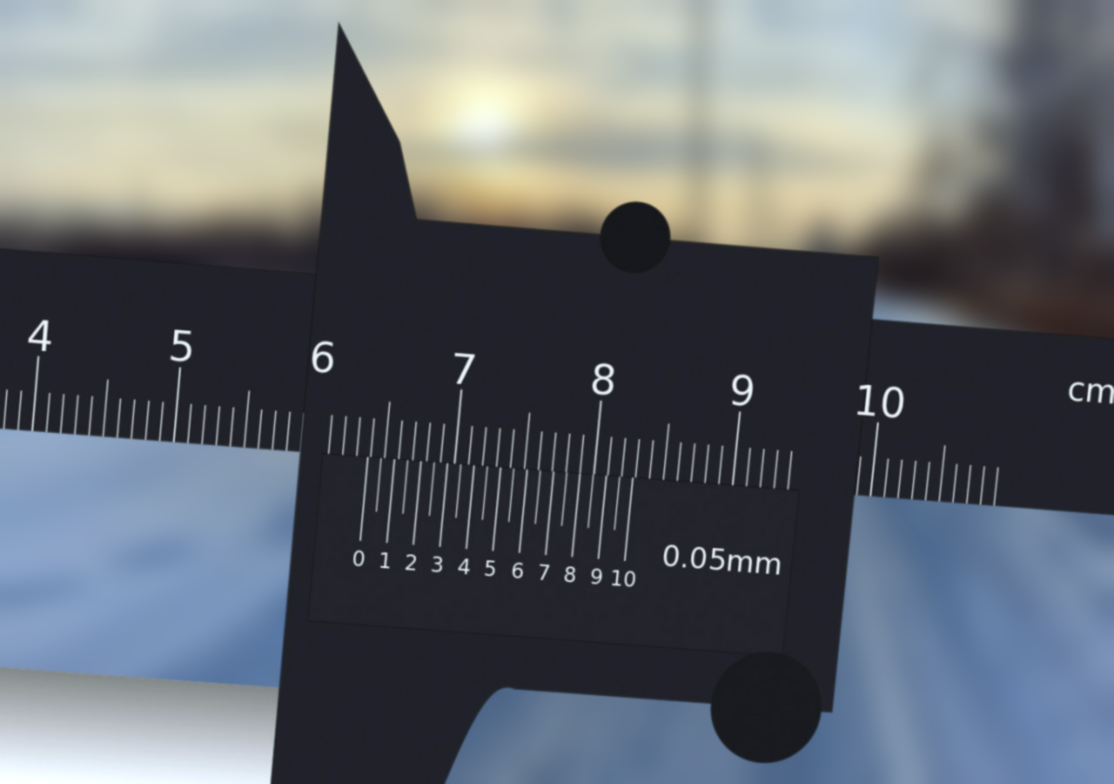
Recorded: 63.8 (mm)
